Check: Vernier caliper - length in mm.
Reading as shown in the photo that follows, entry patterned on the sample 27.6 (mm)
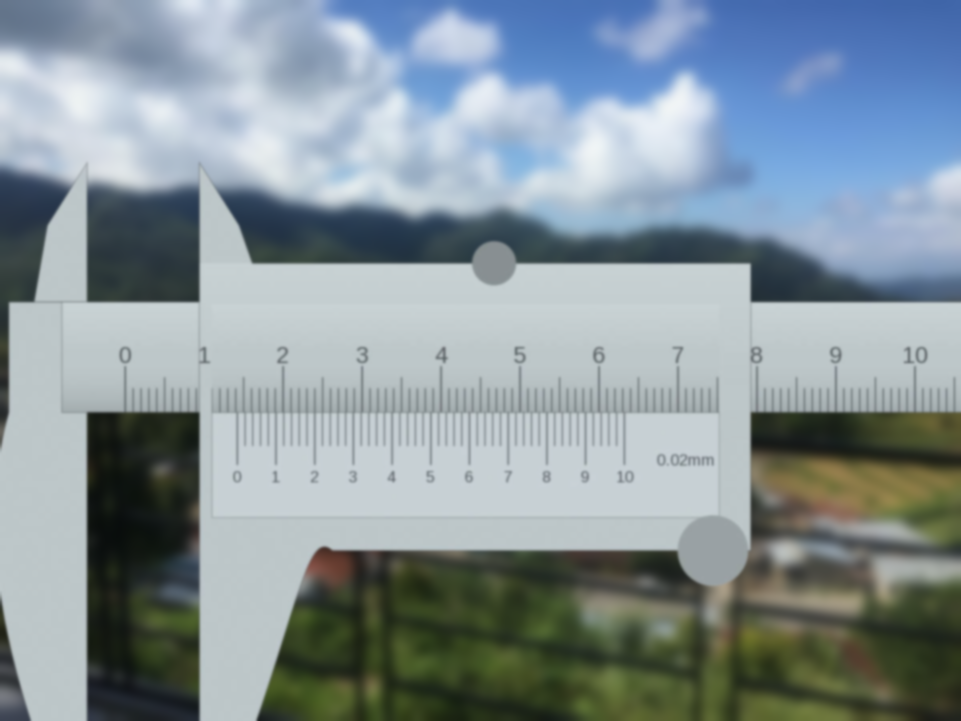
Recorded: 14.2 (mm)
